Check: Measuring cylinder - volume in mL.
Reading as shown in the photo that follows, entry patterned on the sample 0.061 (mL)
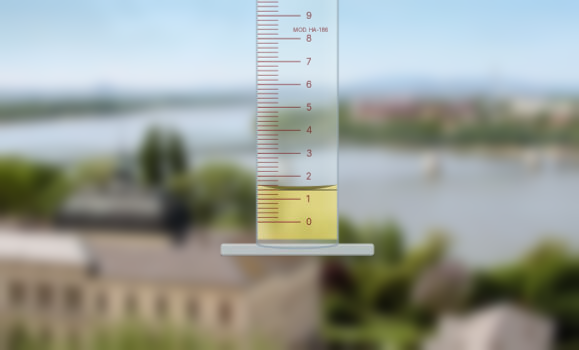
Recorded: 1.4 (mL)
